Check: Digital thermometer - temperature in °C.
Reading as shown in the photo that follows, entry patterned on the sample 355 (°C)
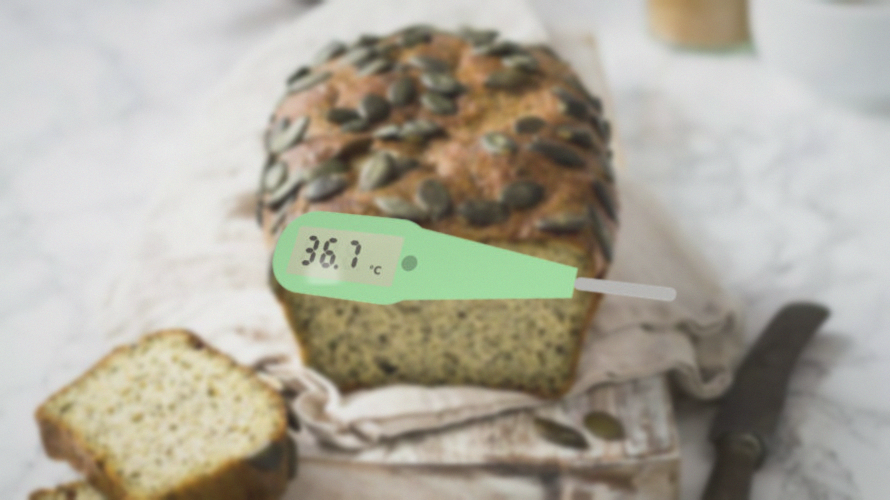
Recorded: 36.7 (°C)
